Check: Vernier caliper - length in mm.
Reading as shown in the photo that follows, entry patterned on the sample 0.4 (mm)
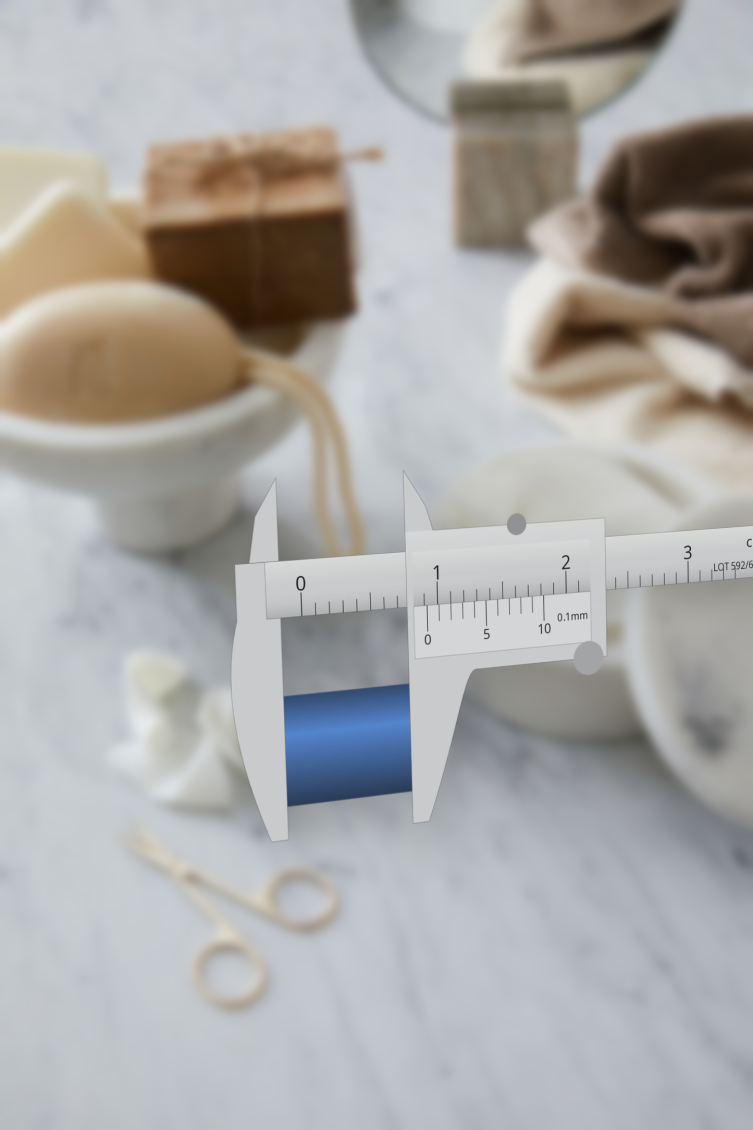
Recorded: 9.2 (mm)
